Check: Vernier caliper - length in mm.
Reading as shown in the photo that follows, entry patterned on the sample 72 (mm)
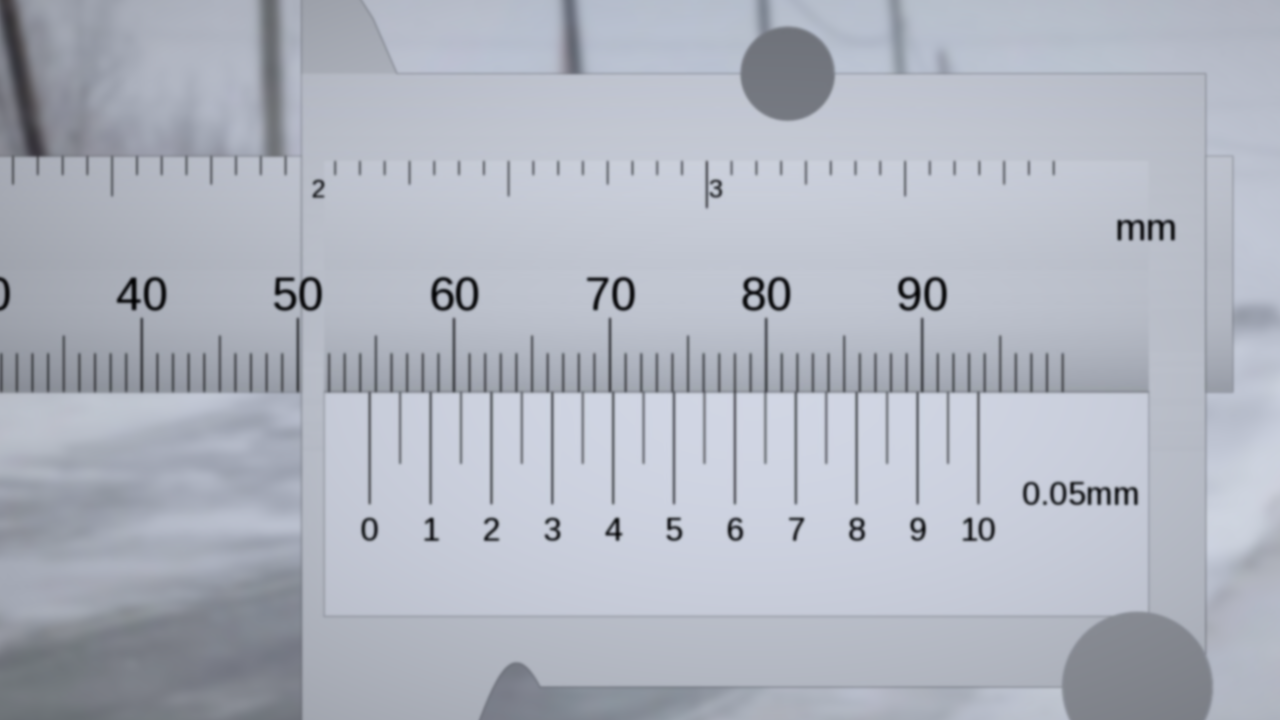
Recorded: 54.6 (mm)
